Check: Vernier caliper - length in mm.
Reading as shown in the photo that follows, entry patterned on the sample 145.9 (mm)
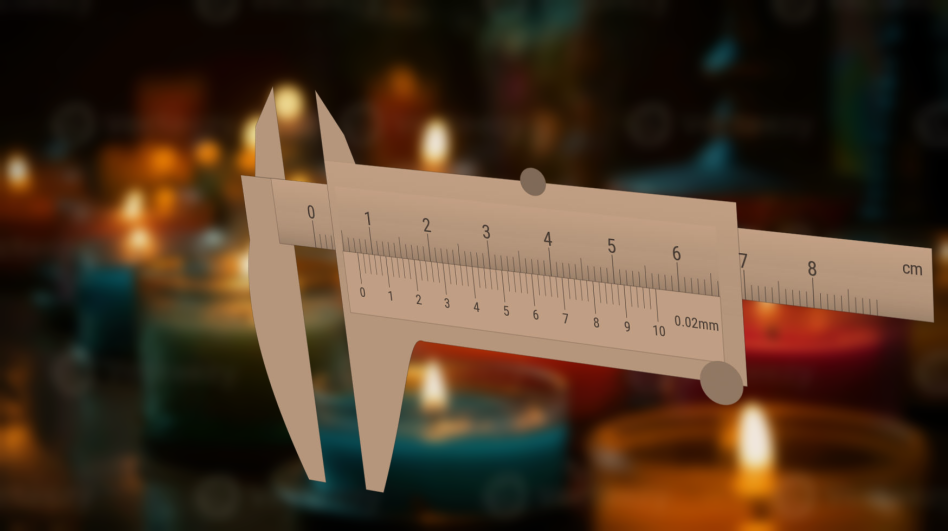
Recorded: 7.4 (mm)
